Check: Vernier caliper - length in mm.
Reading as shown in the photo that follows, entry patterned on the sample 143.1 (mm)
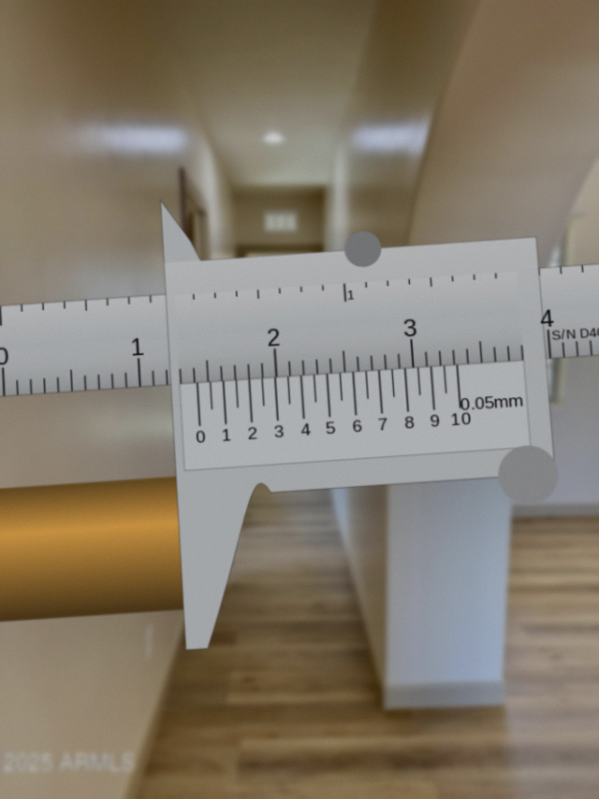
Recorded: 14.2 (mm)
